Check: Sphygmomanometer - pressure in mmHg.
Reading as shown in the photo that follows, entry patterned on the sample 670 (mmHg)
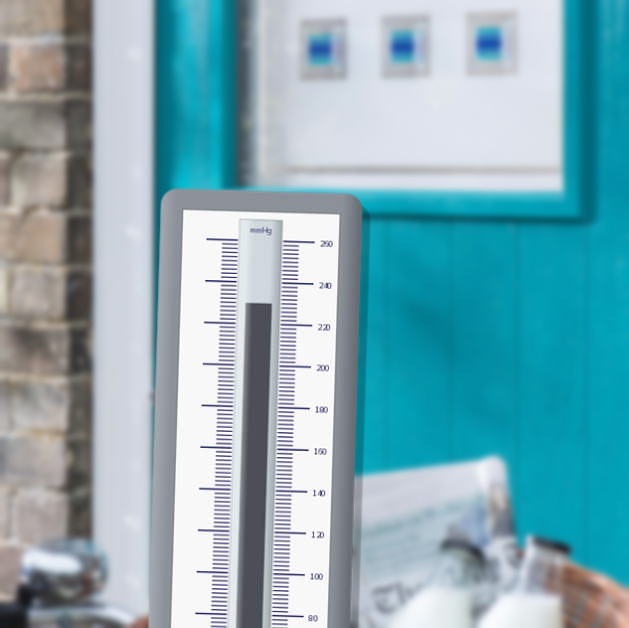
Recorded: 230 (mmHg)
